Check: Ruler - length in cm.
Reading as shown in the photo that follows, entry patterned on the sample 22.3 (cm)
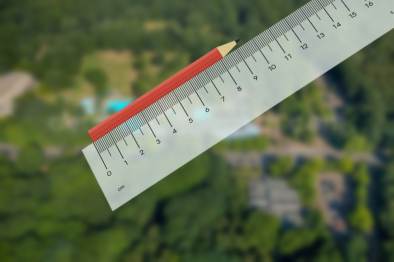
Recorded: 9.5 (cm)
